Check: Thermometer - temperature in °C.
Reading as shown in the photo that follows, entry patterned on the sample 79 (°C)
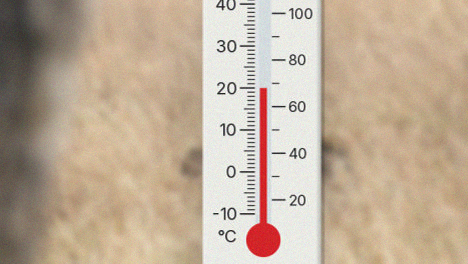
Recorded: 20 (°C)
